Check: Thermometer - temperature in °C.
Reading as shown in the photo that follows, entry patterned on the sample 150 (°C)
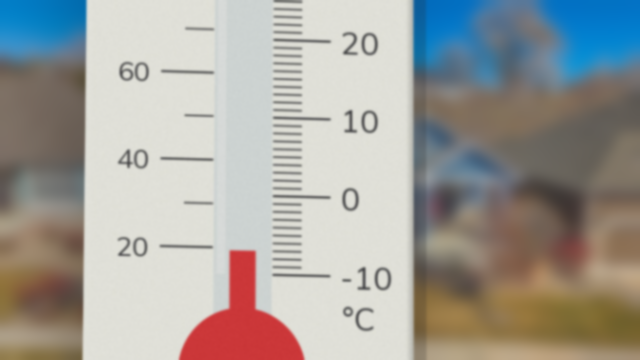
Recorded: -7 (°C)
